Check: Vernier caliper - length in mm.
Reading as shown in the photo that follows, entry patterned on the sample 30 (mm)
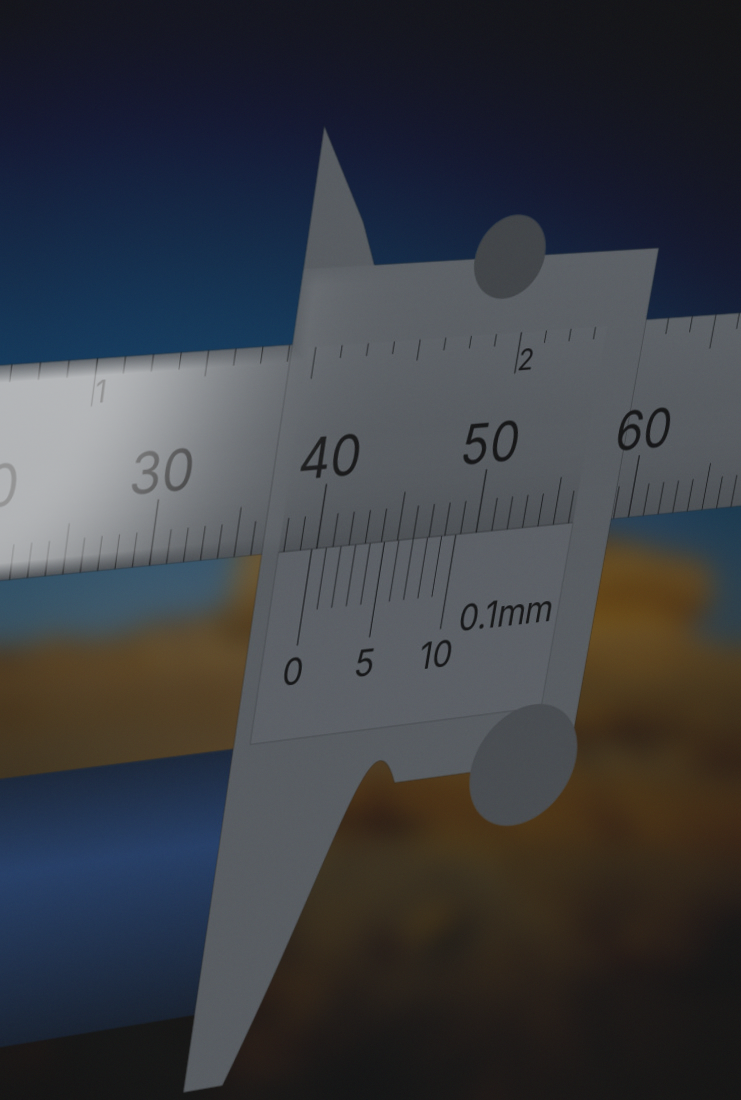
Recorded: 39.7 (mm)
